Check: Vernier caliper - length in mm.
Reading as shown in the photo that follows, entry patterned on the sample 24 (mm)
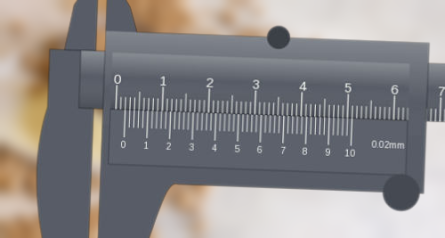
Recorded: 2.0 (mm)
